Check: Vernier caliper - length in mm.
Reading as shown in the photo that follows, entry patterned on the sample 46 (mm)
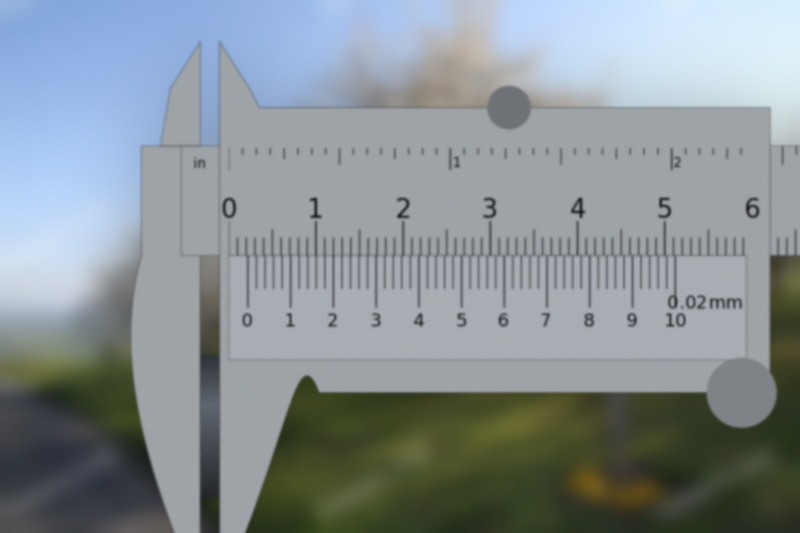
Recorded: 2.2 (mm)
